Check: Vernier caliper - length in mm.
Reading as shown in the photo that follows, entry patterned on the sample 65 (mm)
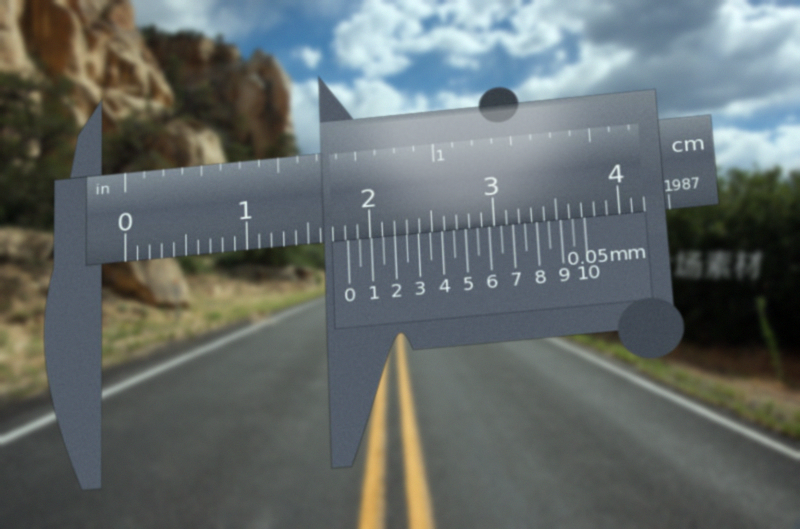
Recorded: 18.2 (mm)
